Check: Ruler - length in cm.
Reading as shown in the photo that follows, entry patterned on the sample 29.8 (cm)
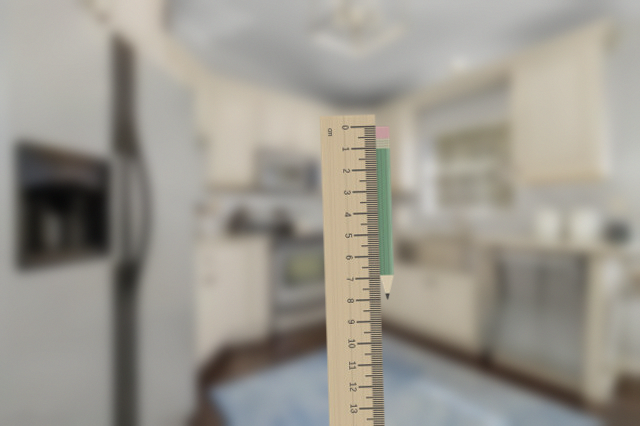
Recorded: 8 (cm)
